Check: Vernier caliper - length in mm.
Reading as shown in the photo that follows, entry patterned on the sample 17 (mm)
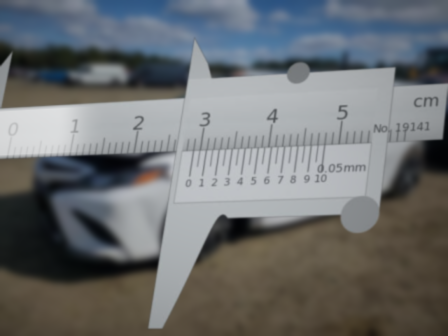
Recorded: 29.0 (mm)
